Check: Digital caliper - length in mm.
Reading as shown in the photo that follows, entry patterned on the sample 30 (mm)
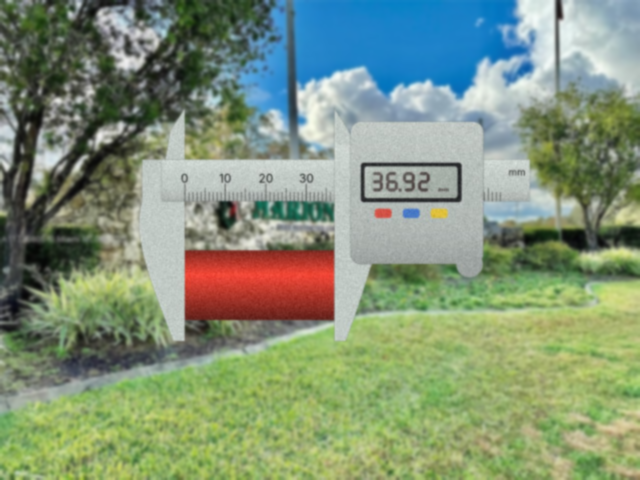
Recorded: 36.92 (mm)
